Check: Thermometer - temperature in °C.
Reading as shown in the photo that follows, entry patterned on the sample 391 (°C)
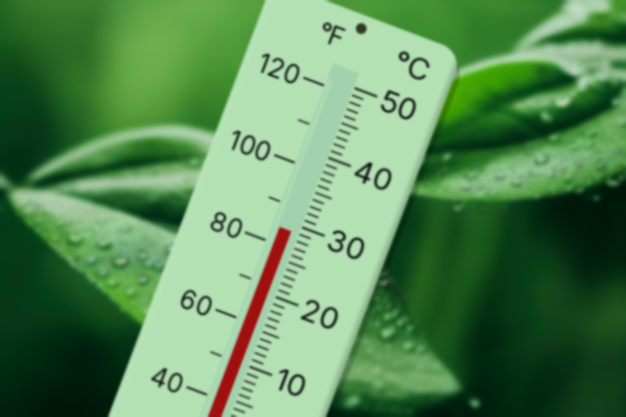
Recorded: 29 (°C)
